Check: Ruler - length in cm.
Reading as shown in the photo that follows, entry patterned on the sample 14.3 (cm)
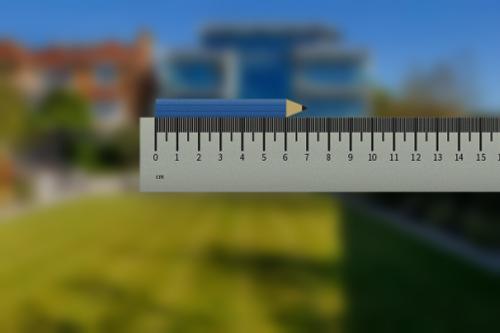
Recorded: 7 (cm)
